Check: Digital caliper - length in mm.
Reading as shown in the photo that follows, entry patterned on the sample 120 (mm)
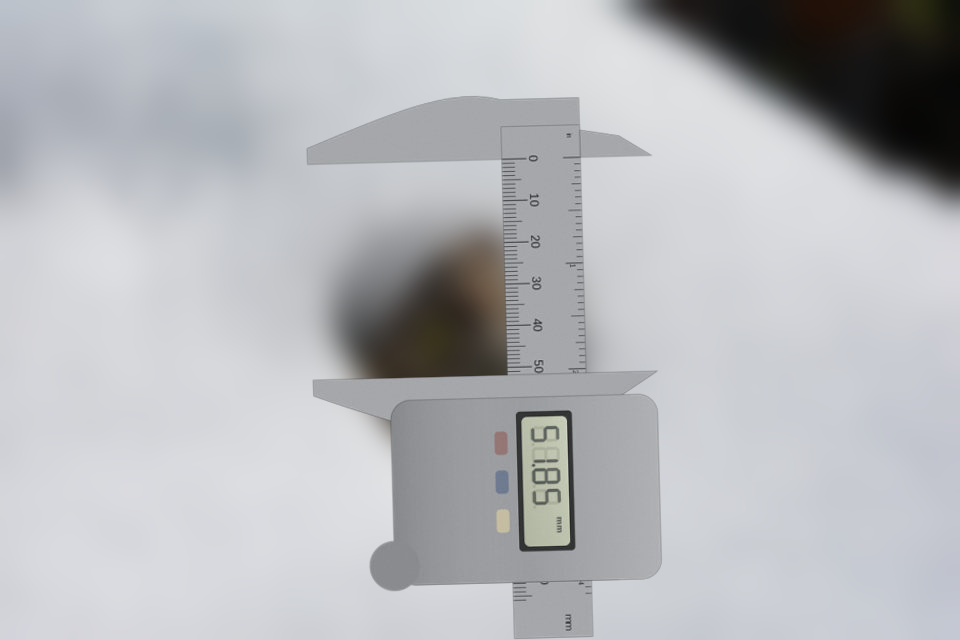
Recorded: 51.85 (mm)
